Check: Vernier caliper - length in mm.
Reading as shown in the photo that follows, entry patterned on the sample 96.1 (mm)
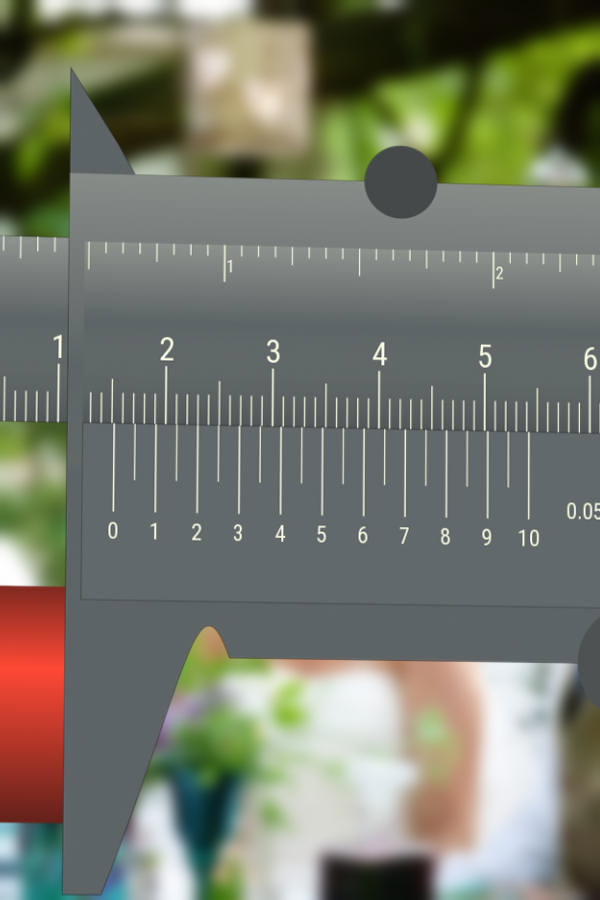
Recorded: 15.2 (mm)
